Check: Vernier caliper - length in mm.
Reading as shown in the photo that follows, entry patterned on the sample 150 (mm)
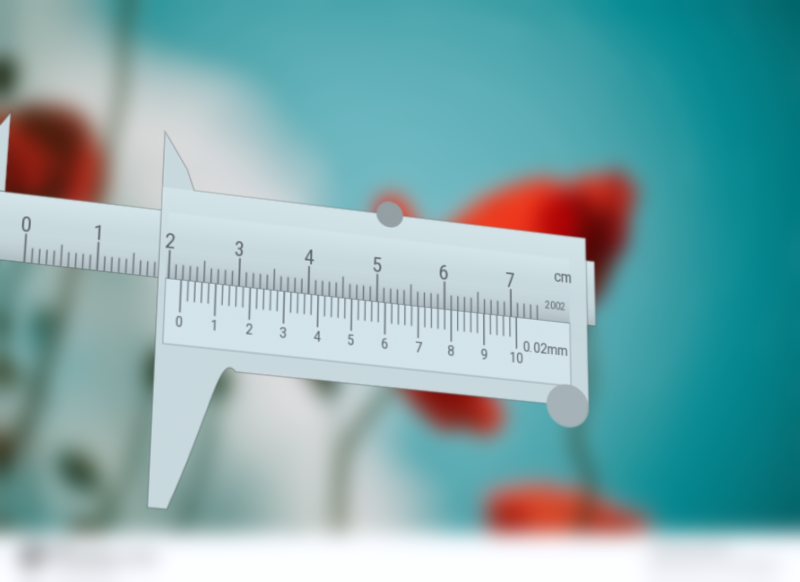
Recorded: 21.8 (mm)
